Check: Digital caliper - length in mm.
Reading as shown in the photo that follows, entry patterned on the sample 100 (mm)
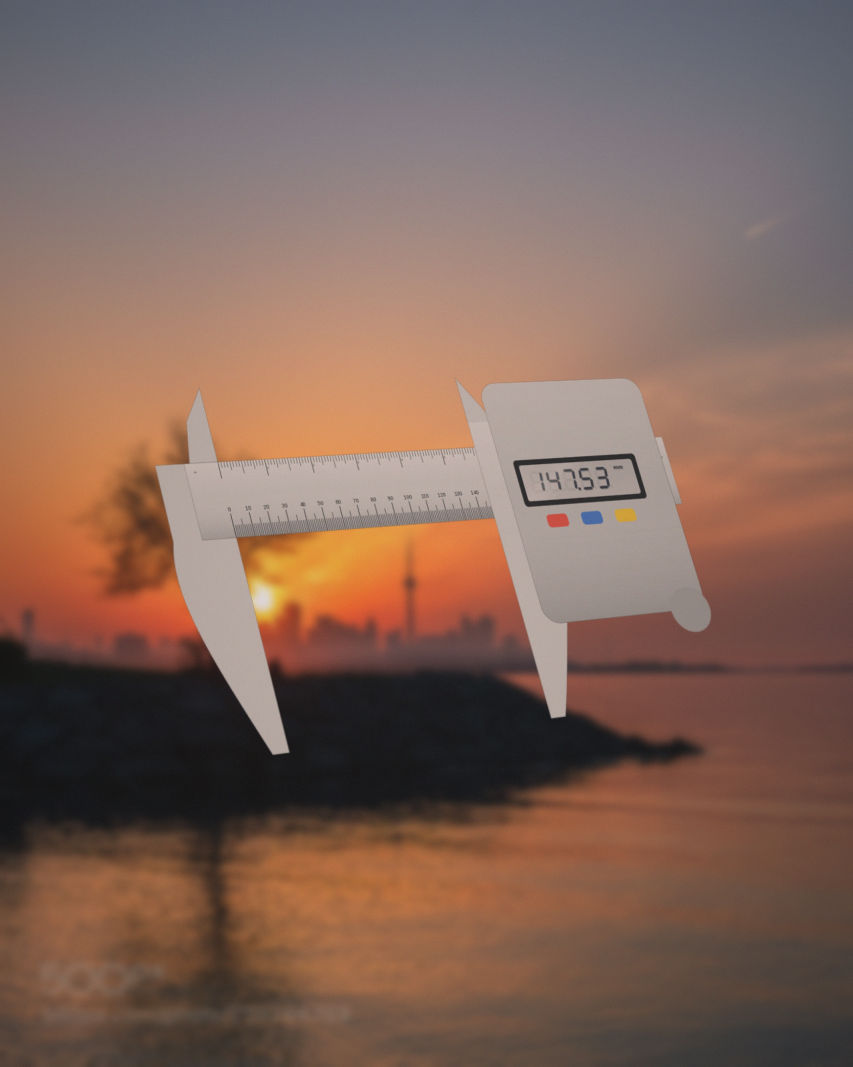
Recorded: 147.53 (mm)
